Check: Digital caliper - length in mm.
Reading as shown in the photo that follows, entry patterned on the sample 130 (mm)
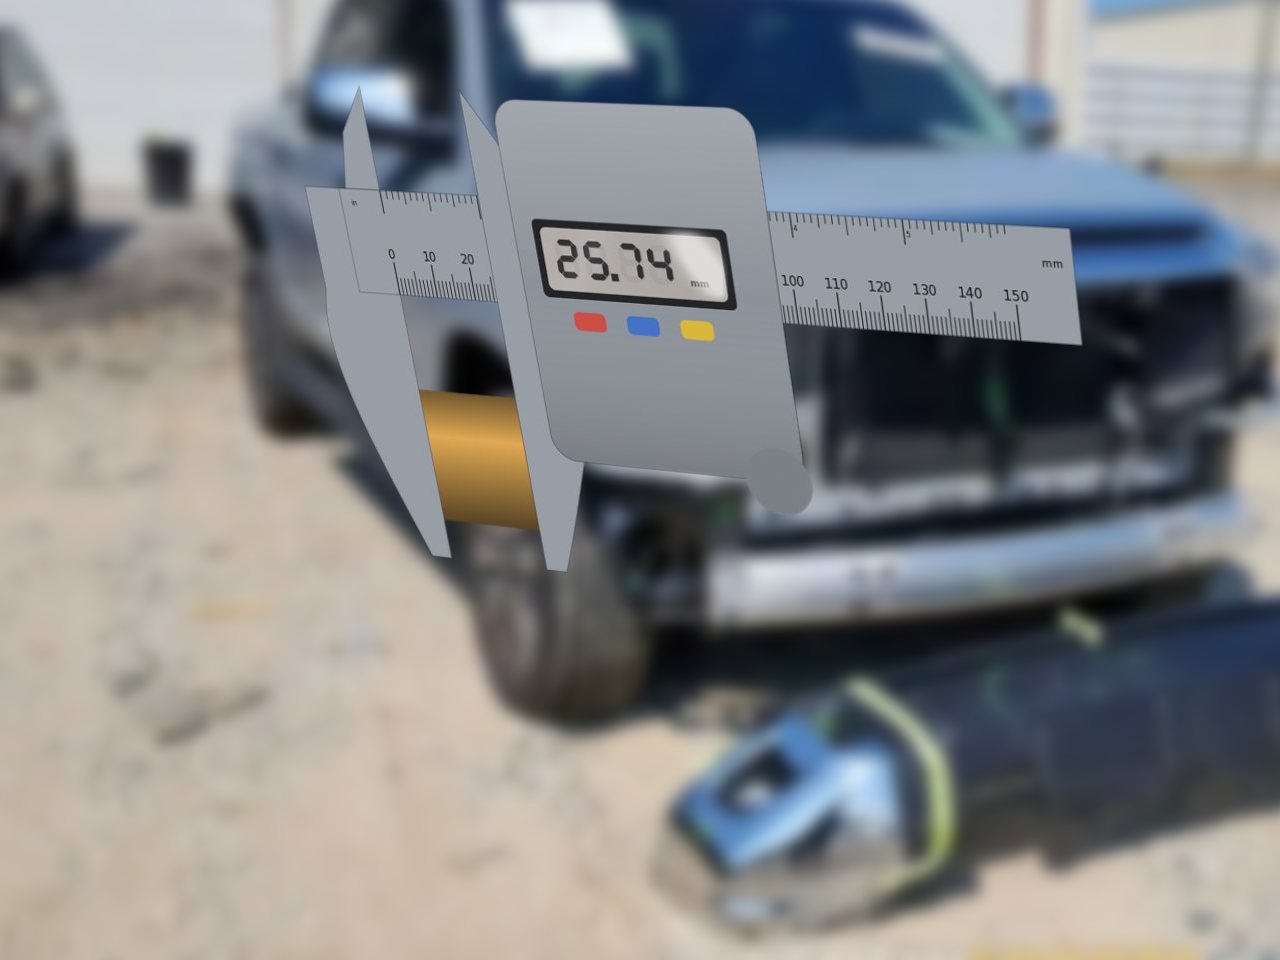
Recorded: 25.74 (mm)
